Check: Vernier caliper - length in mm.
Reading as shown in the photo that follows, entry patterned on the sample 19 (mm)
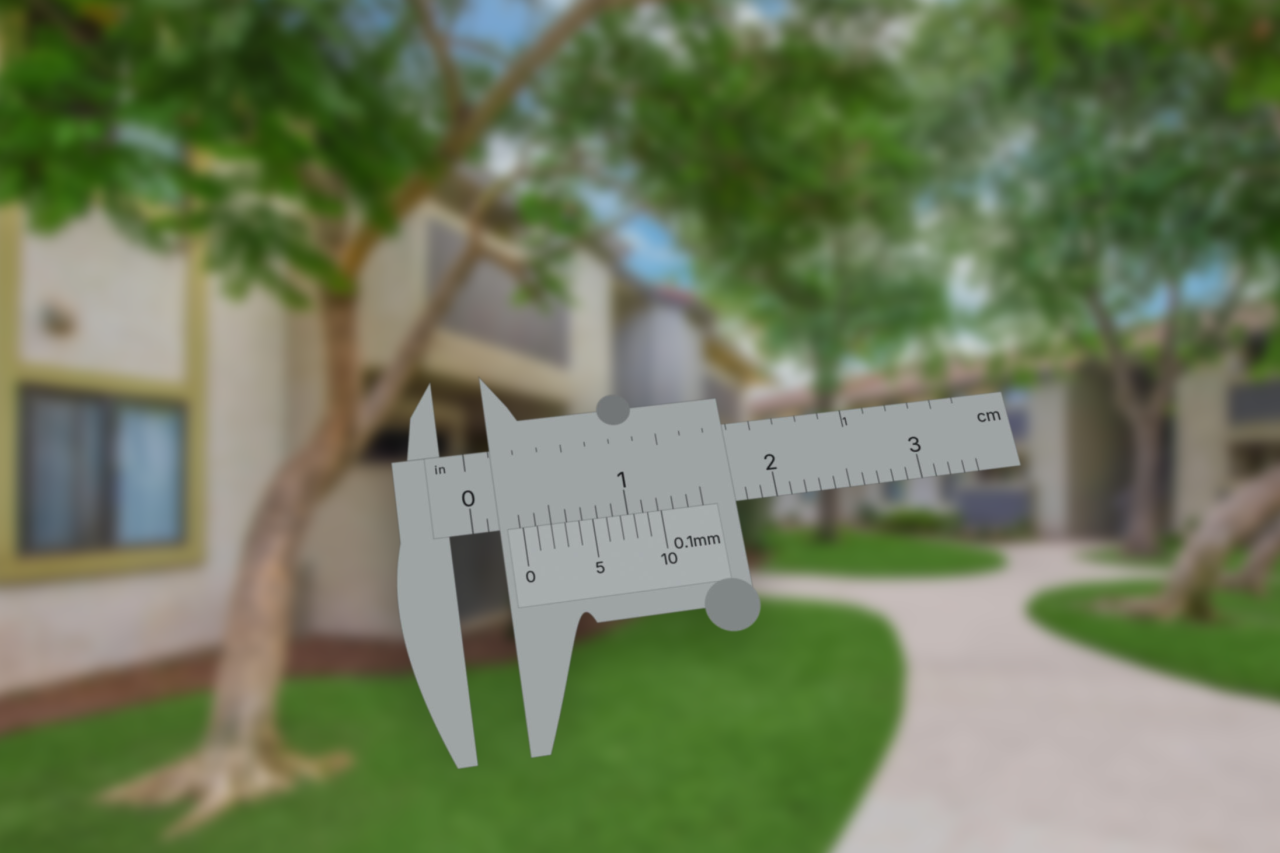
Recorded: 3.2 (mm)
